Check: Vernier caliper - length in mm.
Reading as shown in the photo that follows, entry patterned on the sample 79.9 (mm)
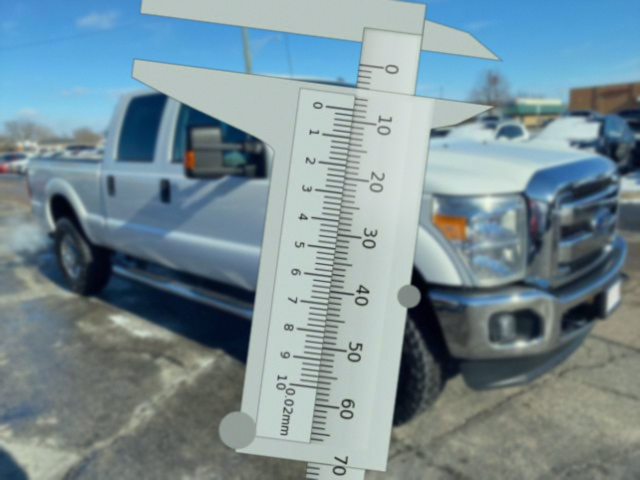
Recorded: 8.0 (mm)
